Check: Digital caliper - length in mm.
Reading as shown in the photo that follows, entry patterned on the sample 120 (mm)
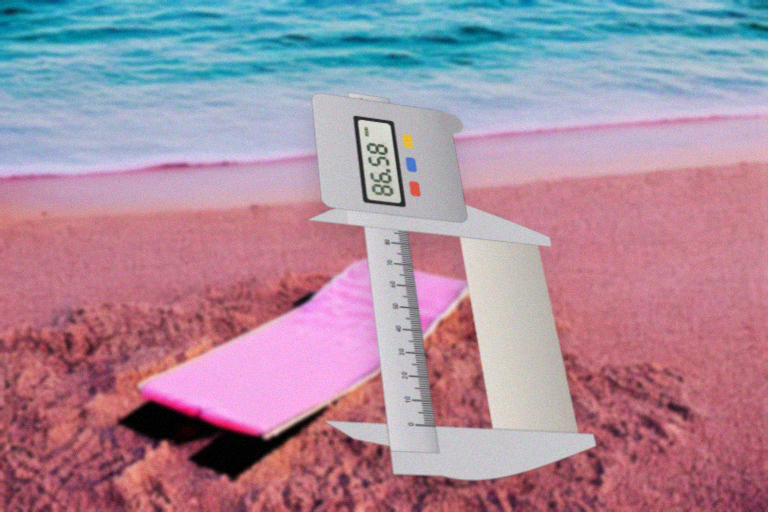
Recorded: 86.58 (mm)
